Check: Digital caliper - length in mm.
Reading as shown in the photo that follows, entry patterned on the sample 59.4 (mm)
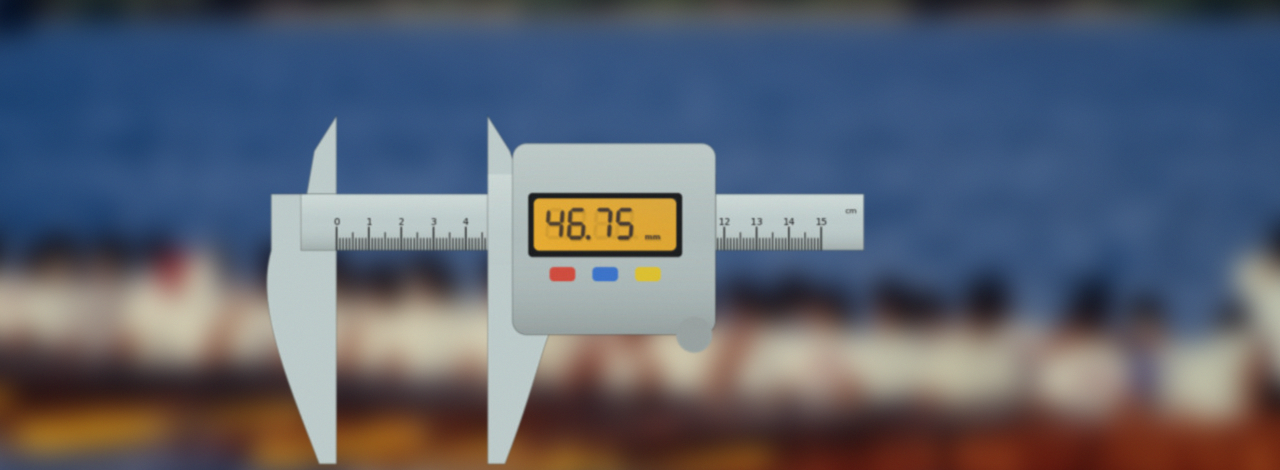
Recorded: 46.75 (mm)
